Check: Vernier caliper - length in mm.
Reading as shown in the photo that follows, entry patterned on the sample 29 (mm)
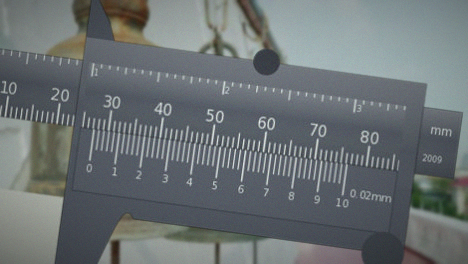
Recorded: 27.2 (mm)
